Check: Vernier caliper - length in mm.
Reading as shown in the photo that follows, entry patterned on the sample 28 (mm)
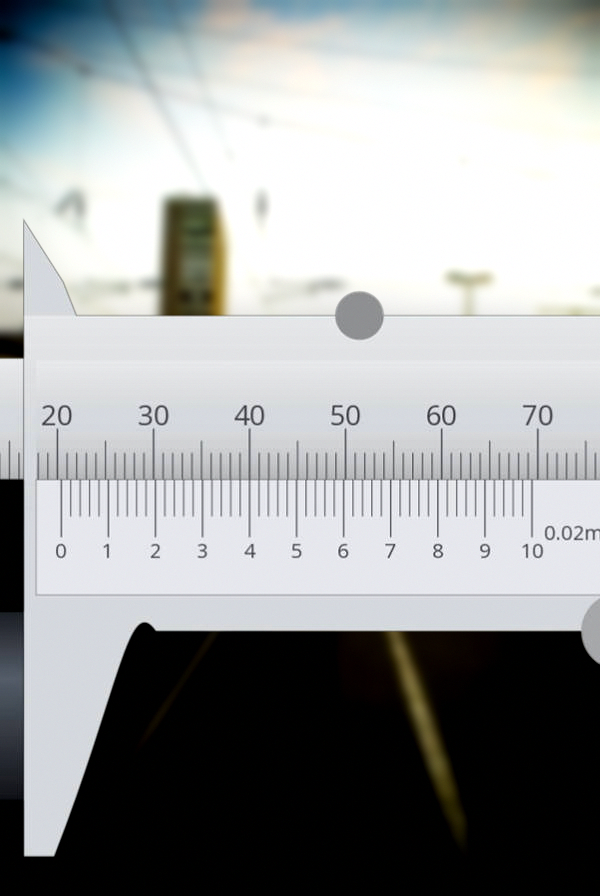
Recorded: 20.4 (mm)
